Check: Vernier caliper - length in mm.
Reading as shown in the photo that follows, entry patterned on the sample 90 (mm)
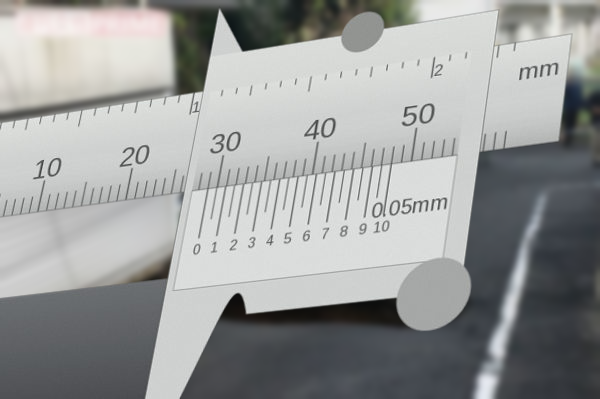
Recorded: 29.0 (mm)
